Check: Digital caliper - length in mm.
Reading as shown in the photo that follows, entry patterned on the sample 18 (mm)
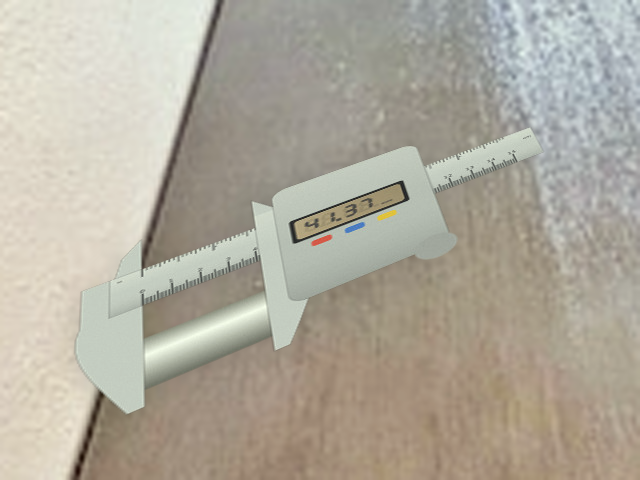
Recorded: 41.37 (mm)
